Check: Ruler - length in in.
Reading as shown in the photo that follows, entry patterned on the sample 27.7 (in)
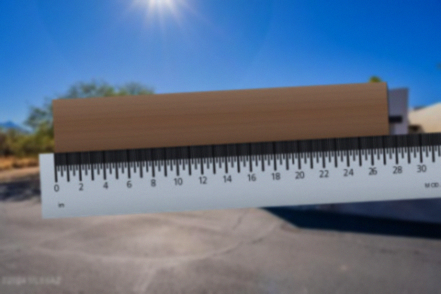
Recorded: 27.5 (in)
